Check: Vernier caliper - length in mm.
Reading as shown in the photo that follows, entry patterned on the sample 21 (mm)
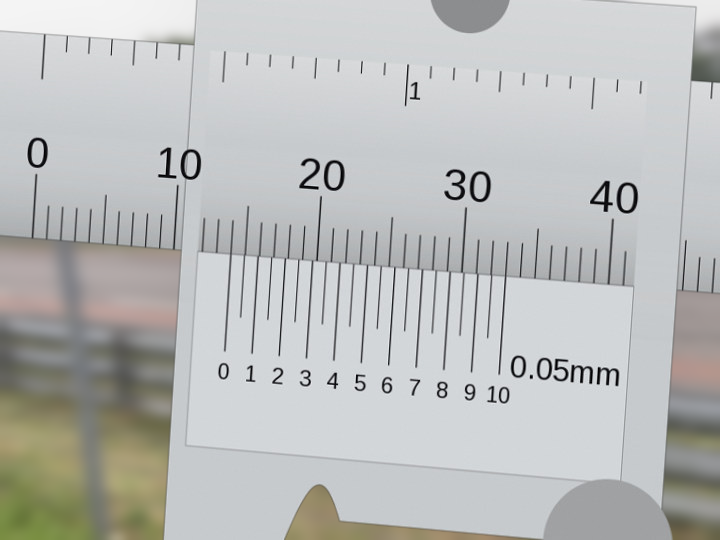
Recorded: 14.0 (mm)
